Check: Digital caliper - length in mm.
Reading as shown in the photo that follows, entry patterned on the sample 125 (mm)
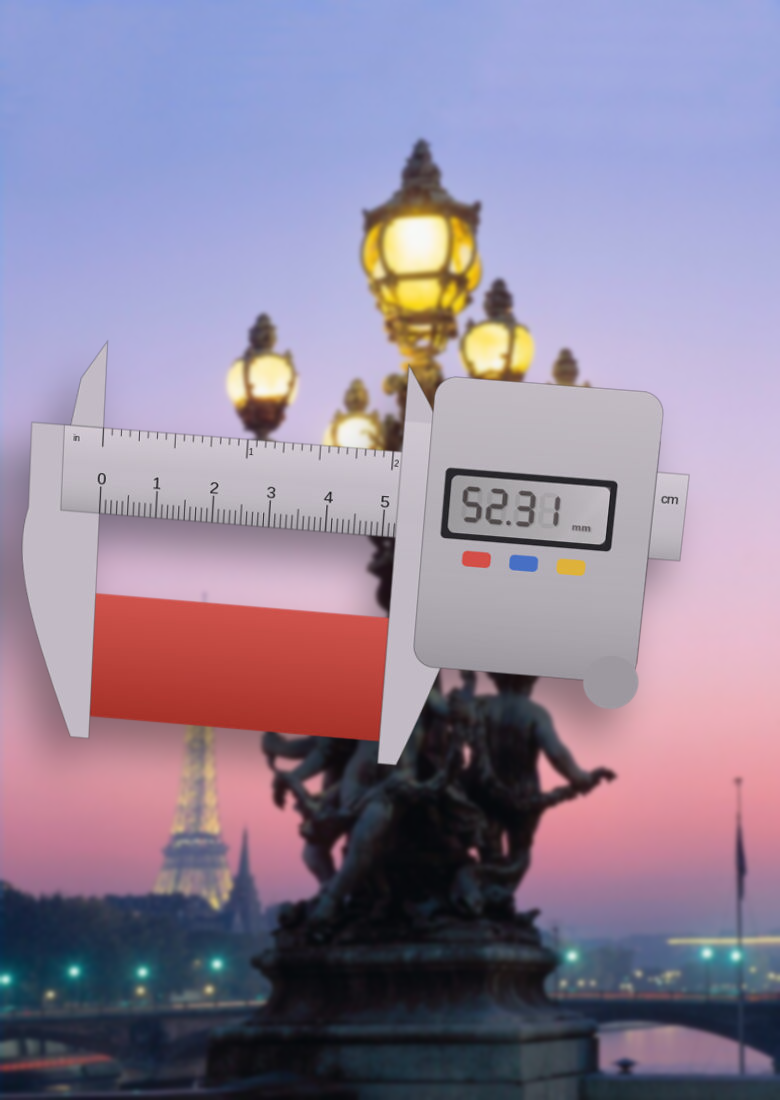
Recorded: 52.31 (mm)
